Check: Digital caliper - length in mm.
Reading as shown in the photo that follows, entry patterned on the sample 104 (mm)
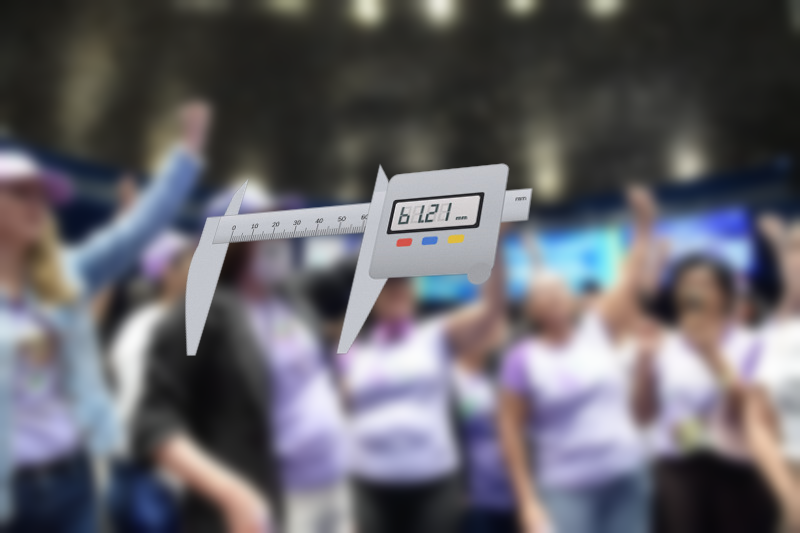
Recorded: 61.21 (mm)
